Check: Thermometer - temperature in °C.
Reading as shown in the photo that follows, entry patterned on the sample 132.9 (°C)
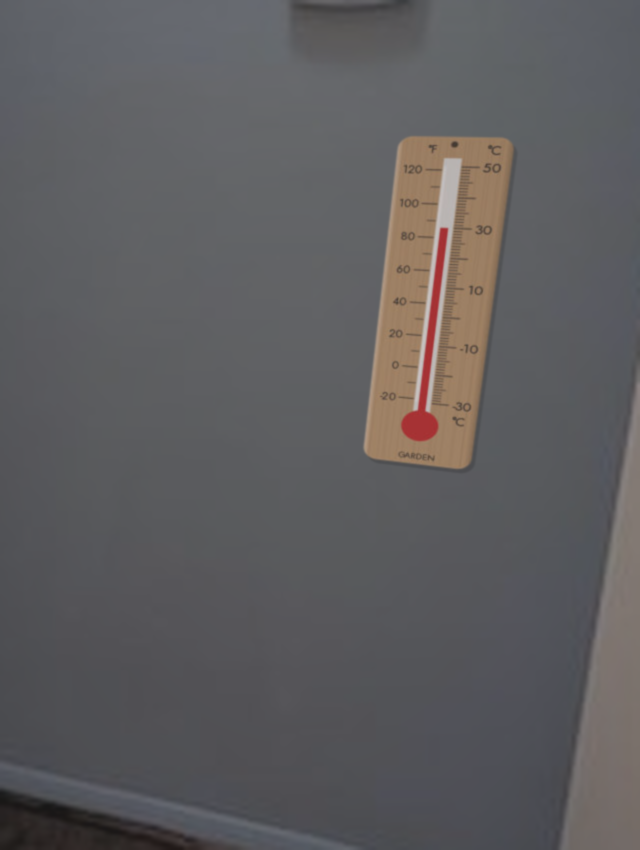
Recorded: 30 (°C)
